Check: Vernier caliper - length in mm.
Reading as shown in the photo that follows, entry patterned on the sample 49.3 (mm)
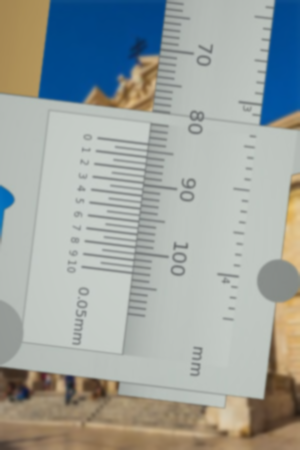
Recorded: 84.0 (mm)
